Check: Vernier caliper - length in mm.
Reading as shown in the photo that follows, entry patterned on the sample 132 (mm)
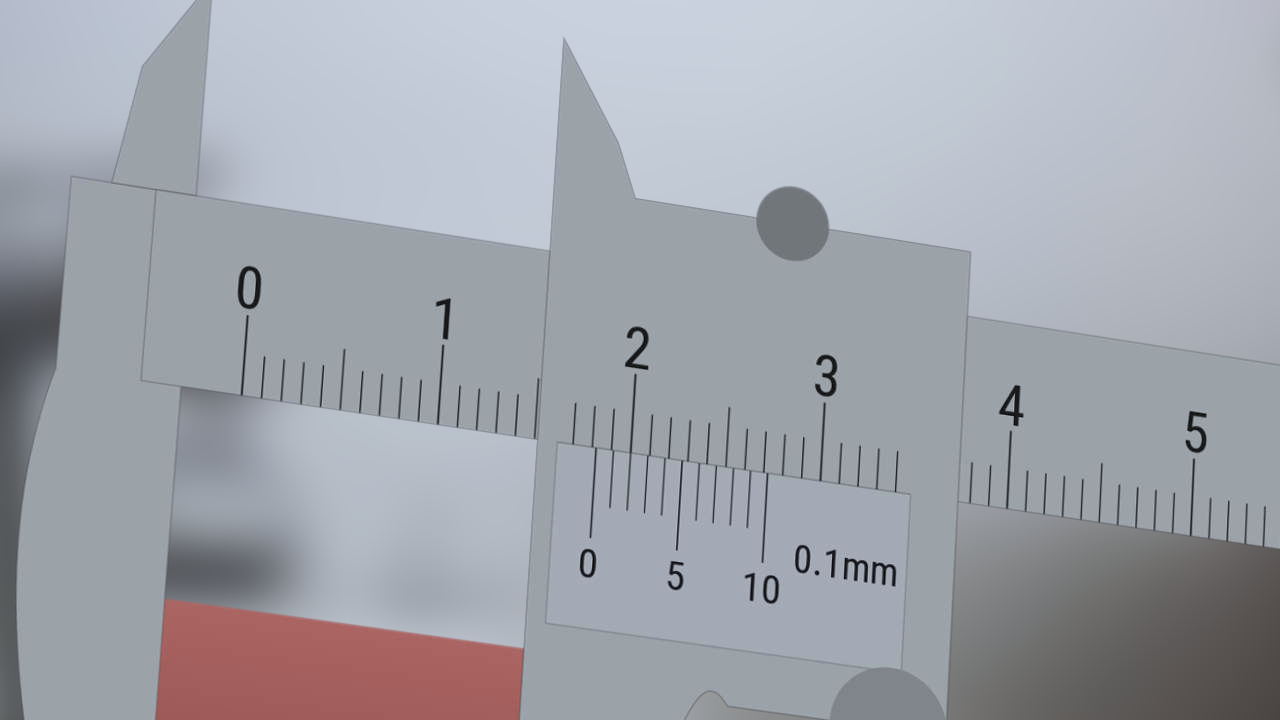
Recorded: 18.2 (mm)
